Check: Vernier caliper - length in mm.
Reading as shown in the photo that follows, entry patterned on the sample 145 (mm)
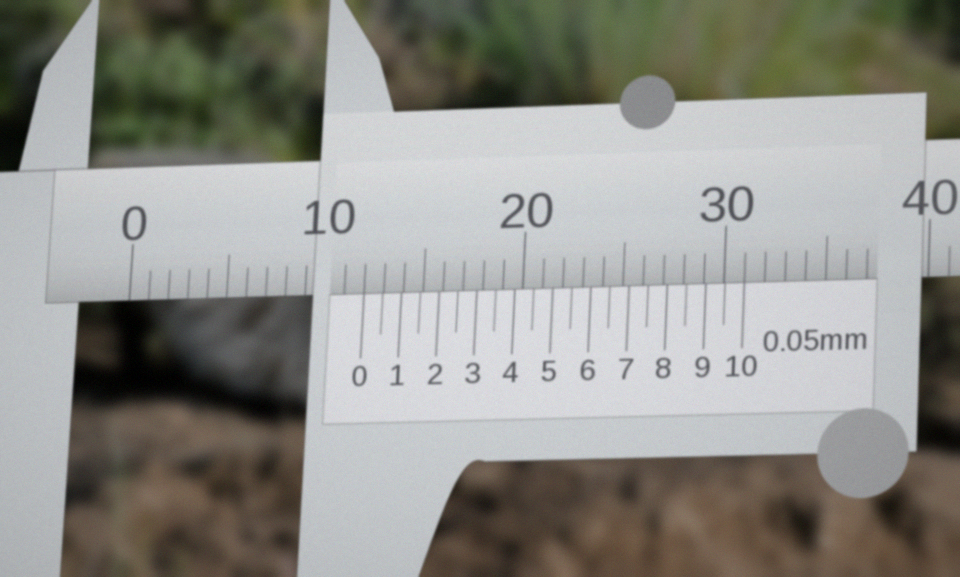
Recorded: 12.0 (mm)
